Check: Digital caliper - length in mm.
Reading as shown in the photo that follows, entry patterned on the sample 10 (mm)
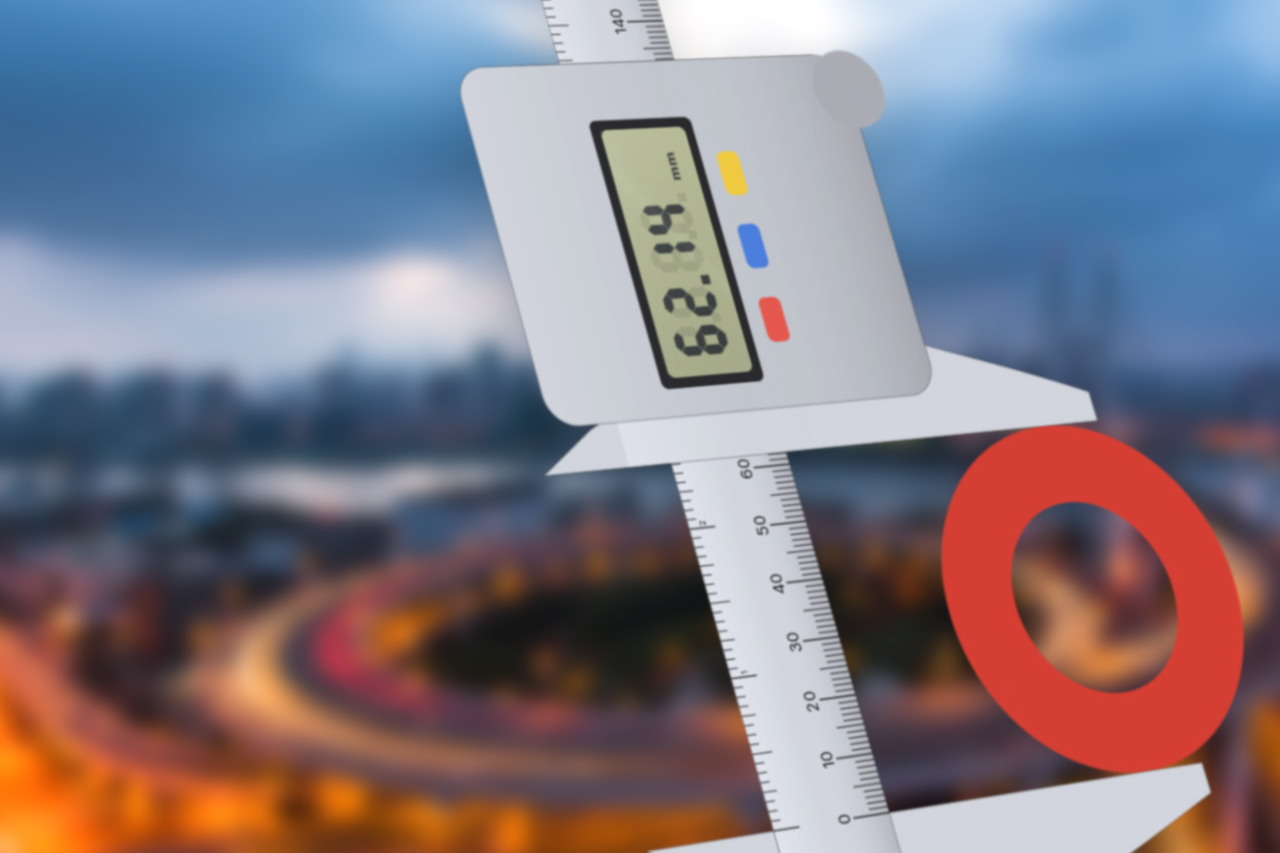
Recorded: 62.14 (mm)
